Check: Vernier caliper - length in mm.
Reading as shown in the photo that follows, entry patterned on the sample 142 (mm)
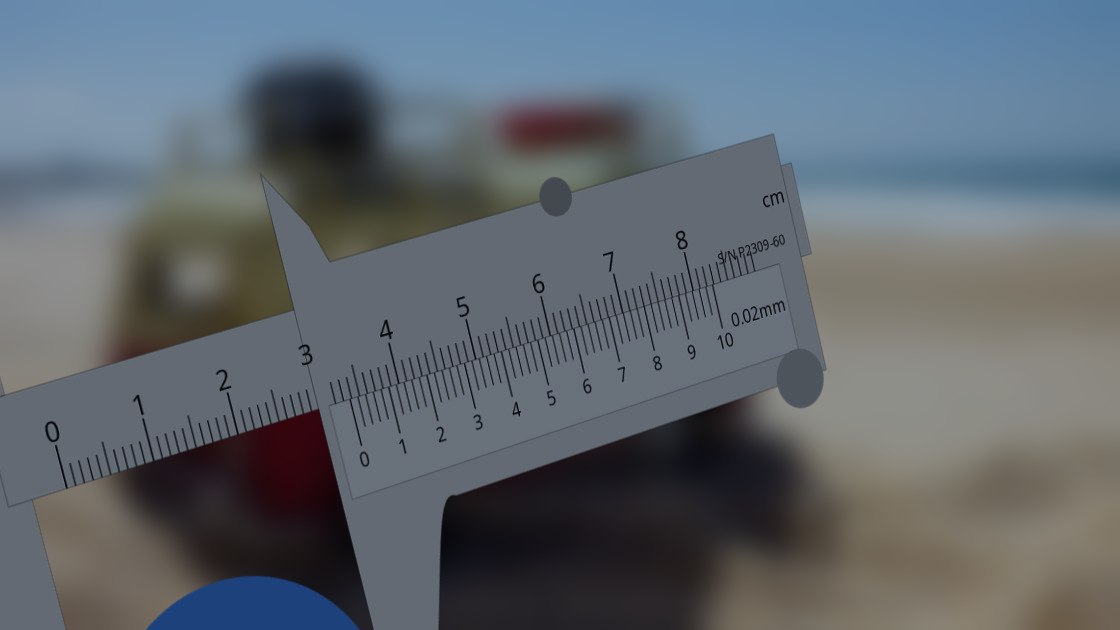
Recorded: 33.8 (mm)
